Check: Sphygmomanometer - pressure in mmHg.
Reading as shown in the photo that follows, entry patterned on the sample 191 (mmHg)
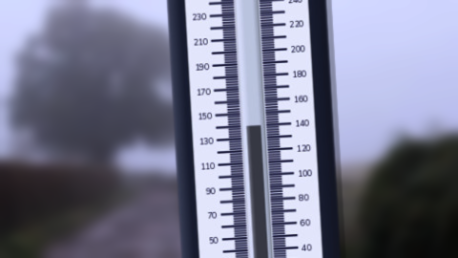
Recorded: 140 (mmHg)
